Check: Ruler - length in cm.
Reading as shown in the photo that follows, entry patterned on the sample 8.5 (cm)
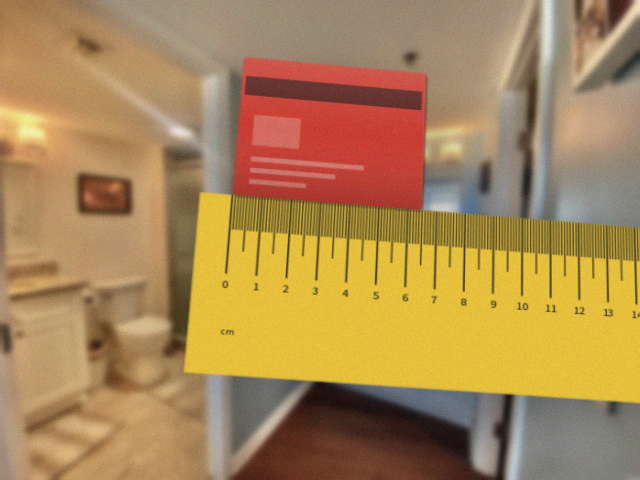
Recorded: 6.5 (cm)
